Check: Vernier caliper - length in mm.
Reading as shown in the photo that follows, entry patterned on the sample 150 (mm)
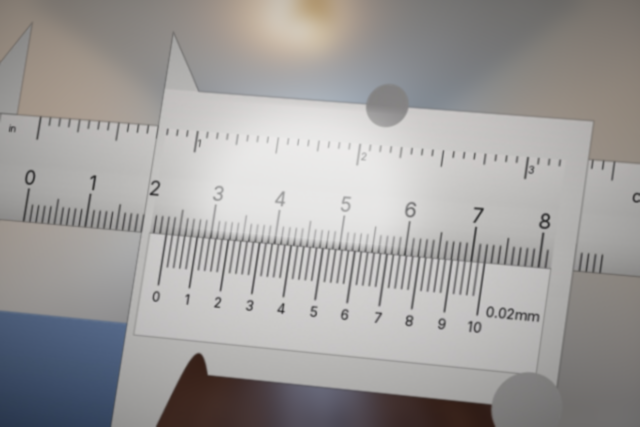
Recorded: 23.0 (mm)
